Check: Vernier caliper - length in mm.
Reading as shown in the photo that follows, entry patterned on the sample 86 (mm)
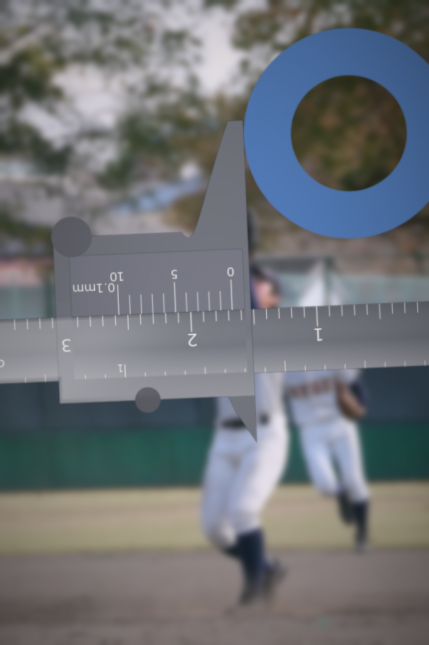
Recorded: 16.7 (mm)
